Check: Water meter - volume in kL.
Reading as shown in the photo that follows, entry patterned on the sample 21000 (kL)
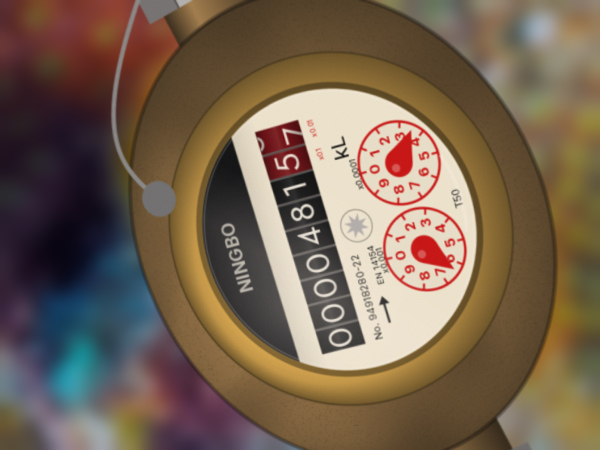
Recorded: 481.5663 (kL)
